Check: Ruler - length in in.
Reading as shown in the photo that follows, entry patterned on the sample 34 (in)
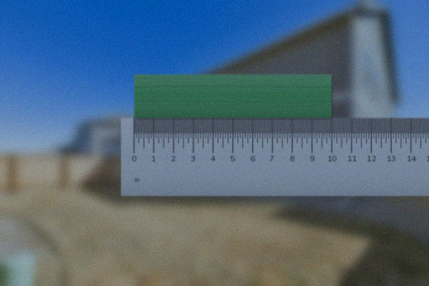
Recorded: 10 (in)
